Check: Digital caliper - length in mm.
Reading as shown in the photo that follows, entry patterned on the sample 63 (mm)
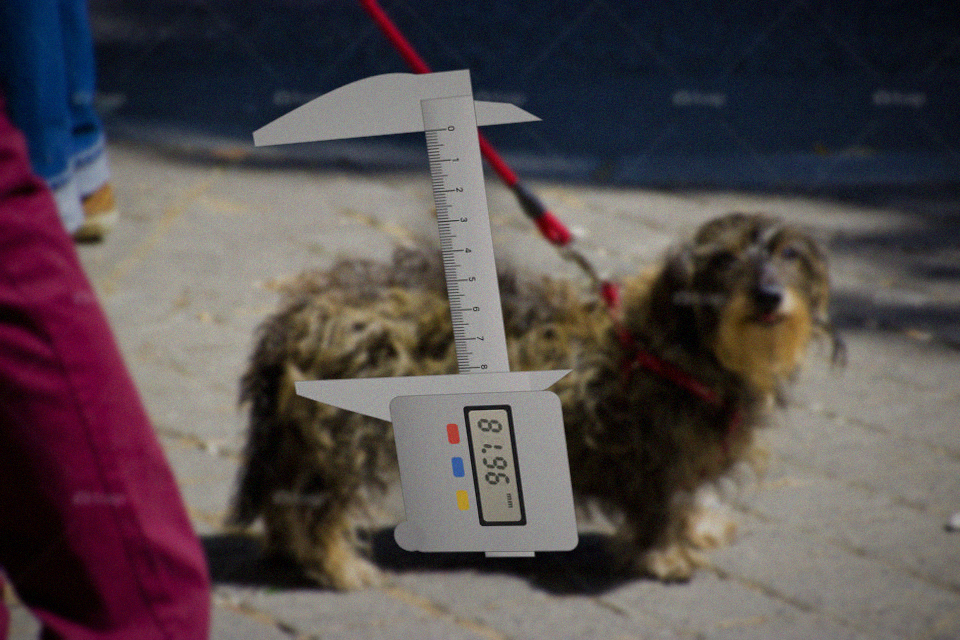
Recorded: 81.96 (mm)
